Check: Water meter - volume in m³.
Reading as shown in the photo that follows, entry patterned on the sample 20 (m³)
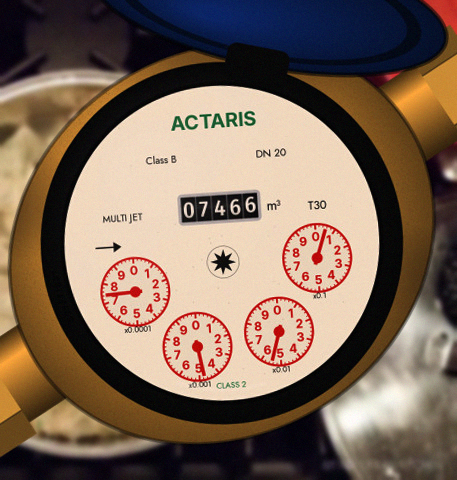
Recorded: 7466.0547 (m³)
